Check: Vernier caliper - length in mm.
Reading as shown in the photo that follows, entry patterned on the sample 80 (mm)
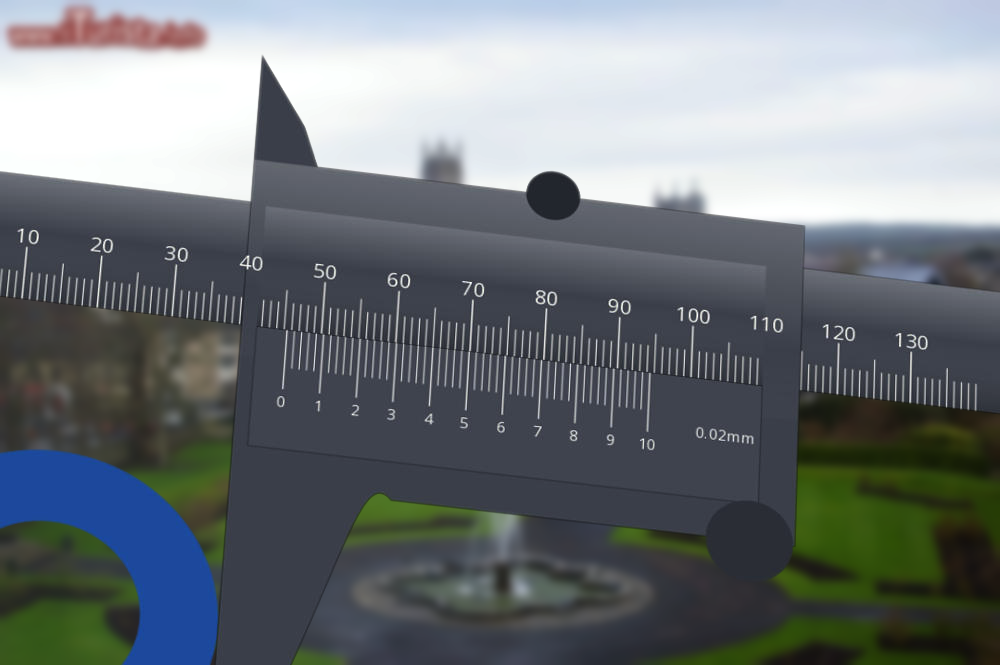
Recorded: 45.4 (mm)
